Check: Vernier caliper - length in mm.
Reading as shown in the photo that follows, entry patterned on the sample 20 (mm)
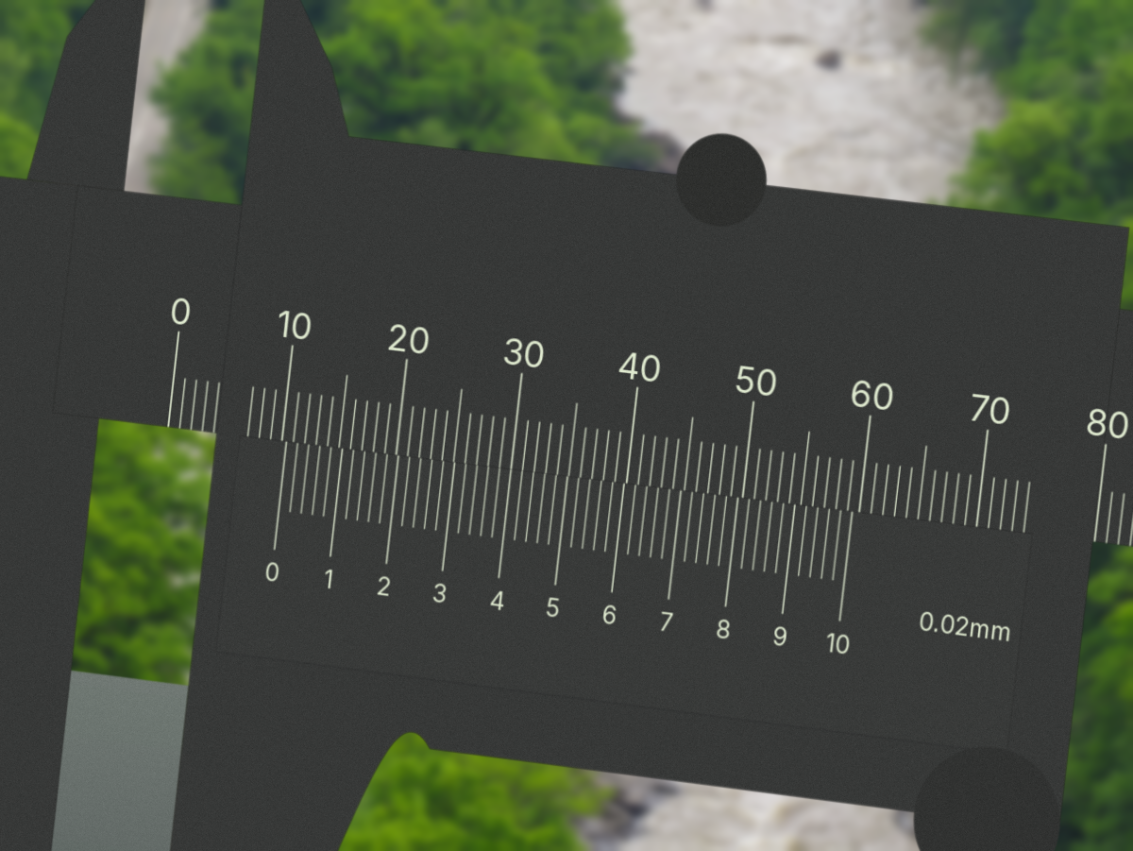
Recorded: 10.4 (mm)
